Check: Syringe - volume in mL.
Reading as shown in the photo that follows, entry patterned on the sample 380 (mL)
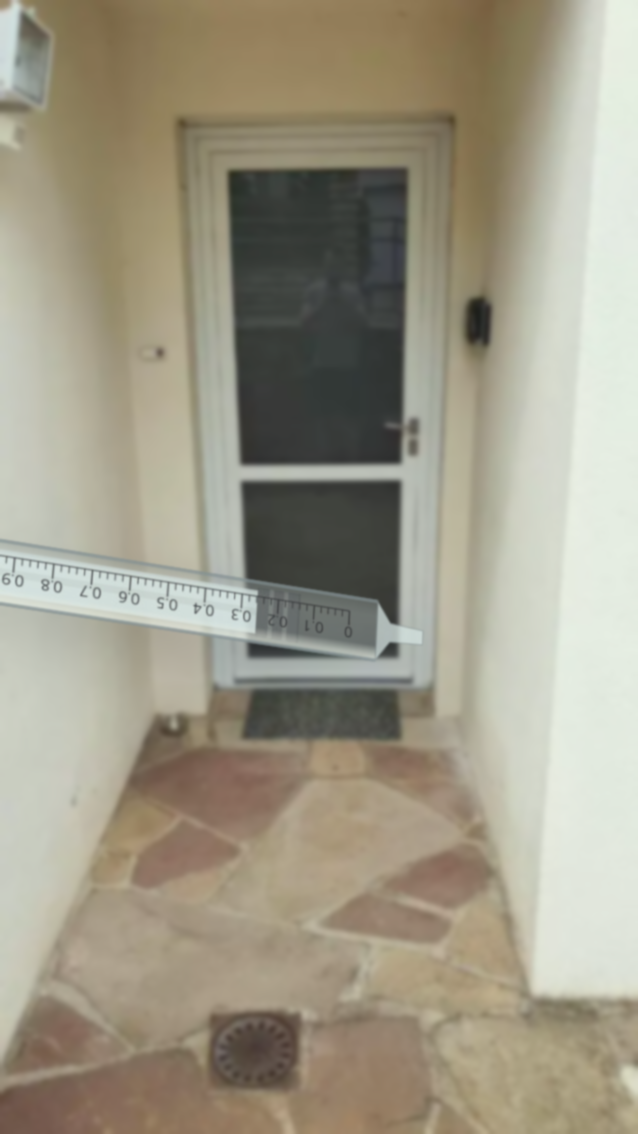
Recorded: 0.14 (mL)
